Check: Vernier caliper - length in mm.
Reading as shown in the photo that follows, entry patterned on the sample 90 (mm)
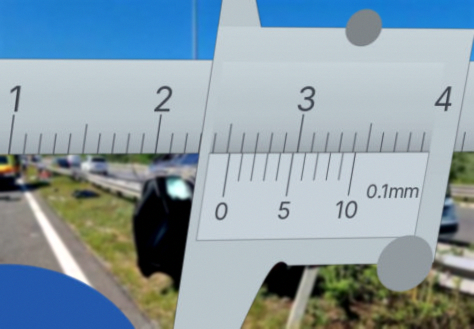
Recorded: 25.2 (mm)
